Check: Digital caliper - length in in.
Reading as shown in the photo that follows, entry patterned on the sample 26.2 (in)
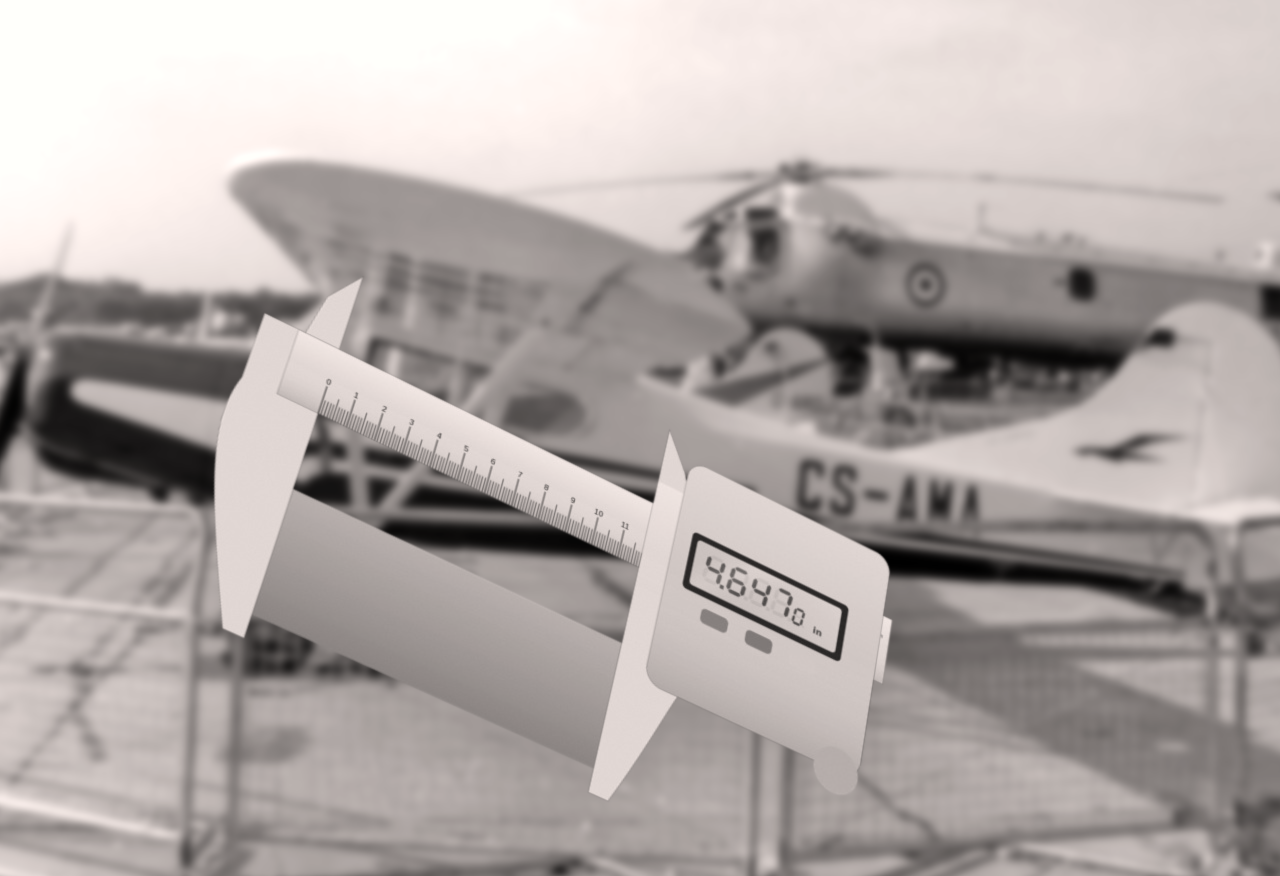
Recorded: 4.6470 (in)
